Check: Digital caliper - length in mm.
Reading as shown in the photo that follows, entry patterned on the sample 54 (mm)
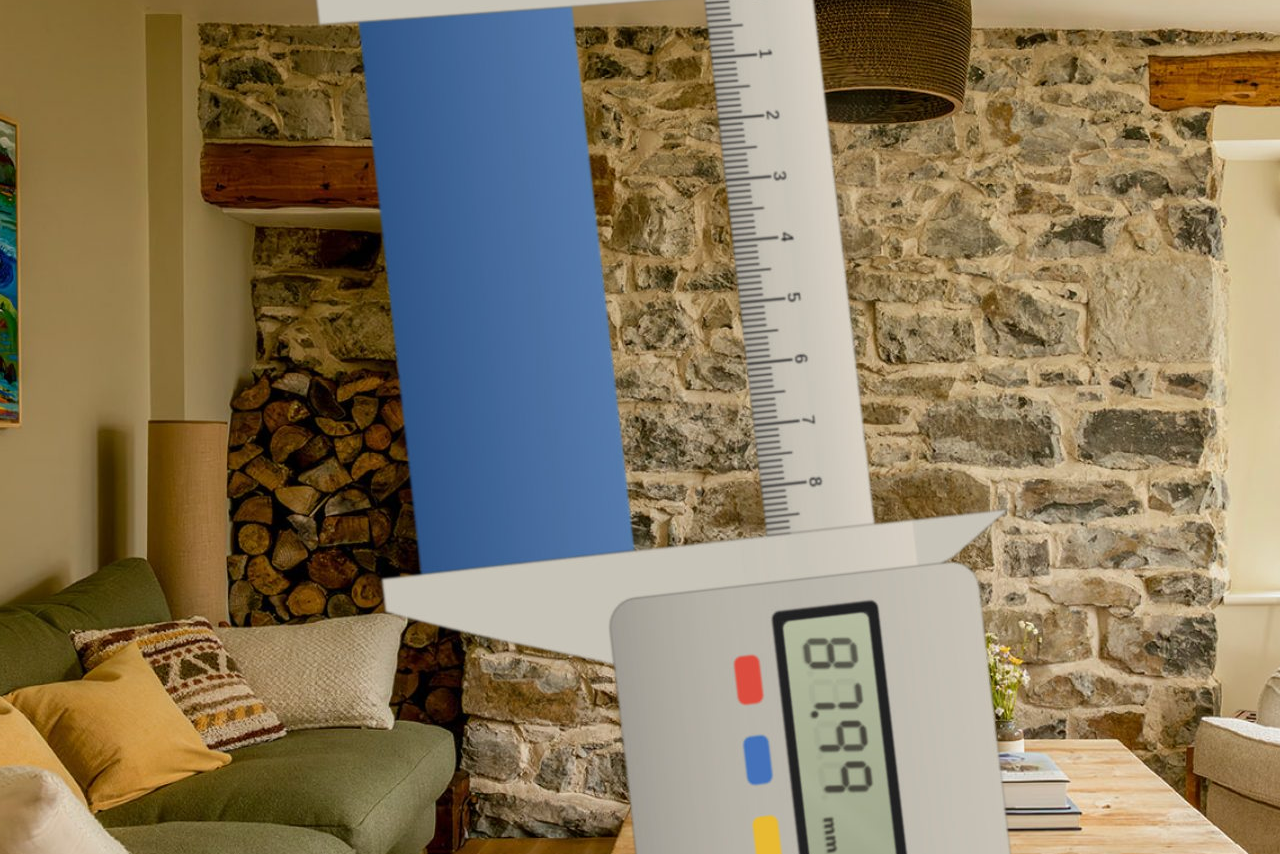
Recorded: 87.99 (mm)
